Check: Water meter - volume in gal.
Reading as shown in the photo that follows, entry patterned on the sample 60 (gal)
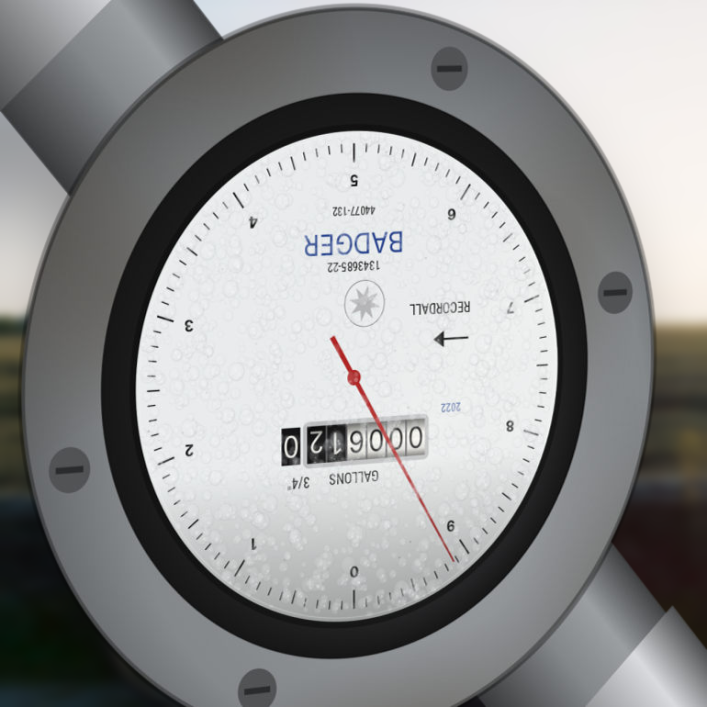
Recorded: 6119.1 (gal)
